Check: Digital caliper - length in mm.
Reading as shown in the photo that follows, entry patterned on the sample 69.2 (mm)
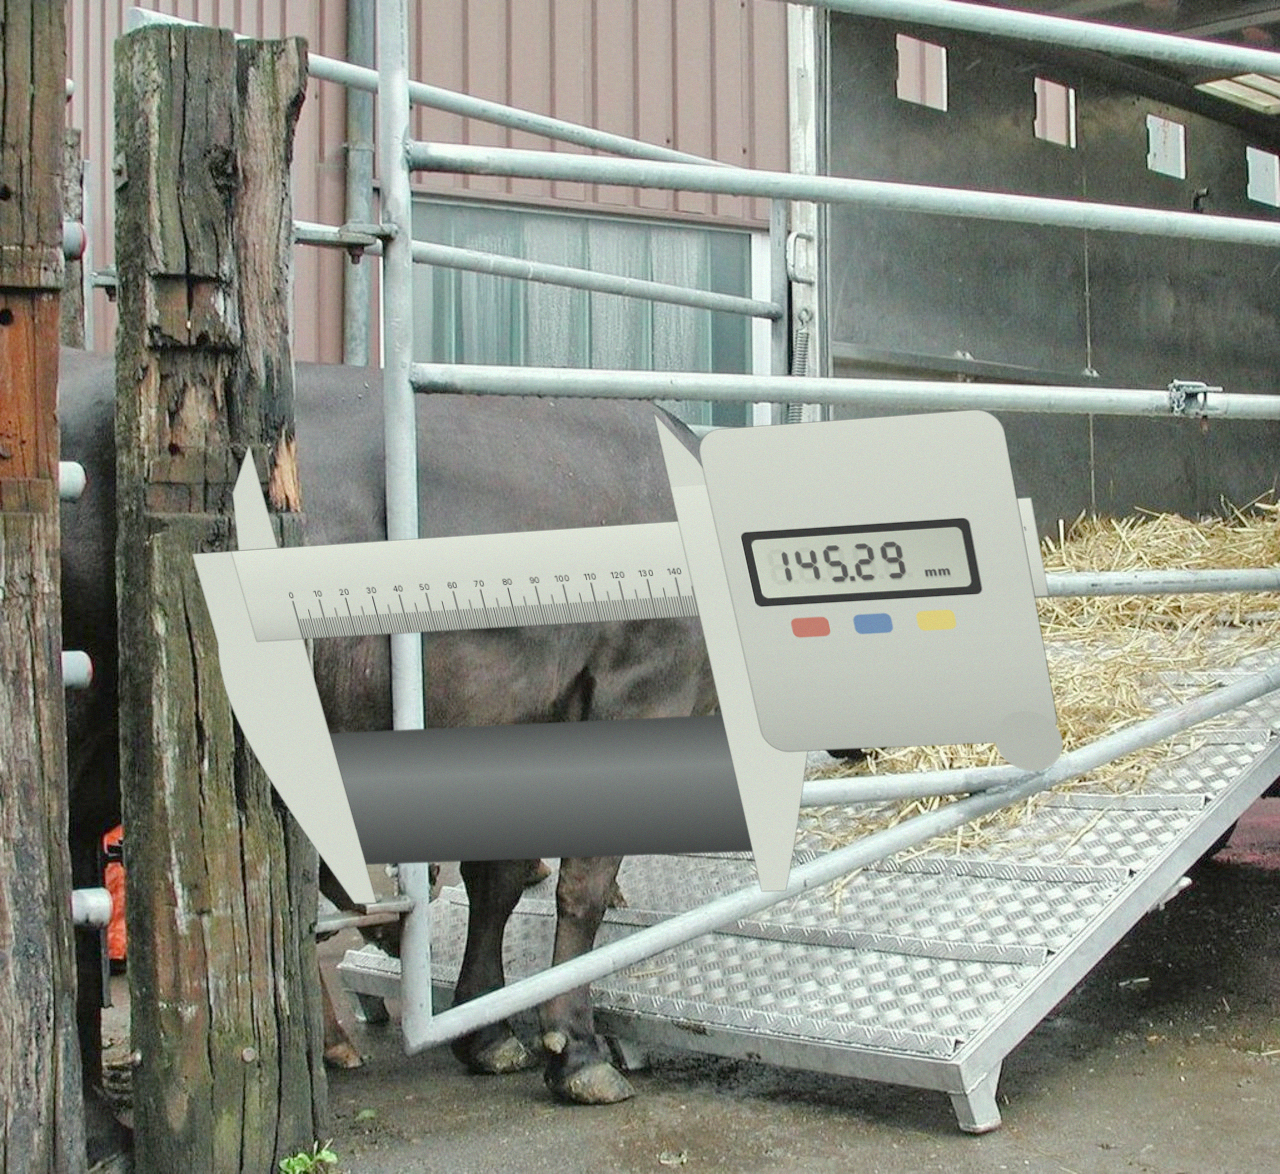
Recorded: 145.29 (mm)
